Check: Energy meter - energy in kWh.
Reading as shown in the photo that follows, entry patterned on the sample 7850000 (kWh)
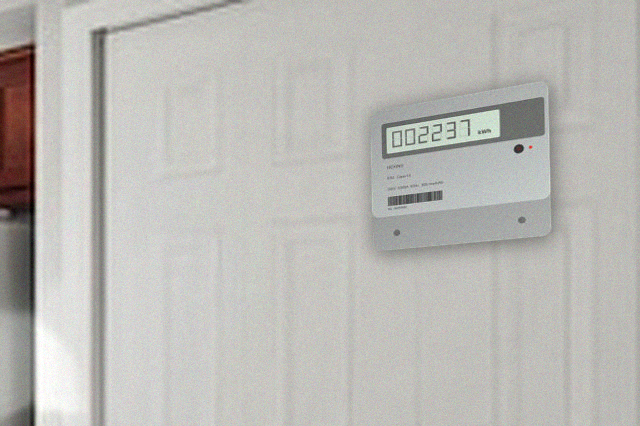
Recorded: 2237 (kWh)
